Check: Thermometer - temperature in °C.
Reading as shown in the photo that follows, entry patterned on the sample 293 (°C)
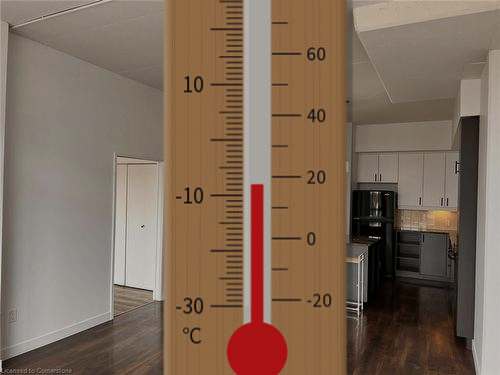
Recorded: -8 (°C)
